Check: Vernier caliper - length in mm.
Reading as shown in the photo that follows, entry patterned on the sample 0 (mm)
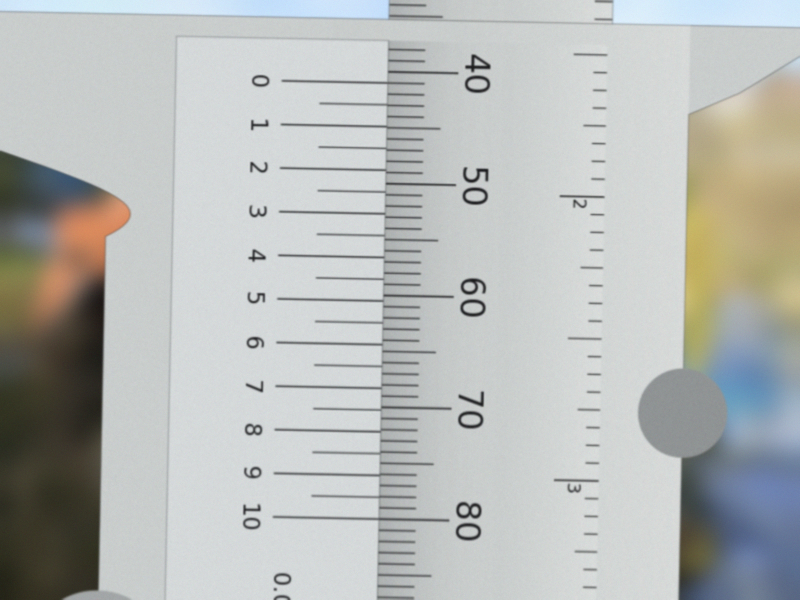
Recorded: 41.0 (mm)
